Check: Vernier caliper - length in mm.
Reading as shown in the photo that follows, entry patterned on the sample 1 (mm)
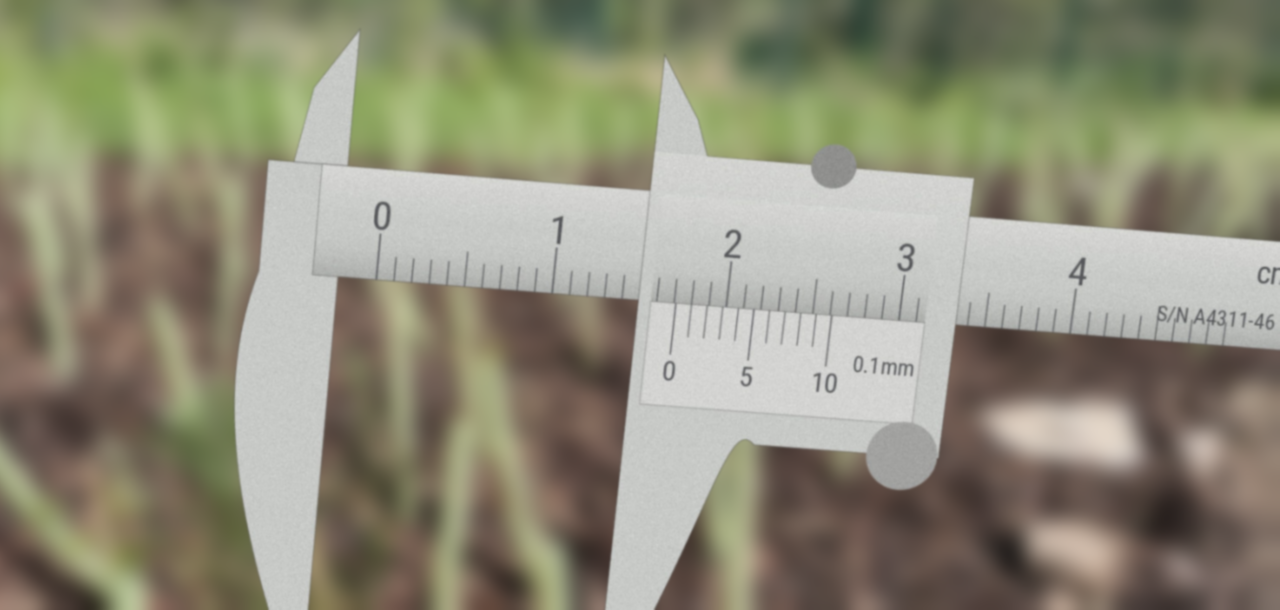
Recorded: 17.1 (mm)
